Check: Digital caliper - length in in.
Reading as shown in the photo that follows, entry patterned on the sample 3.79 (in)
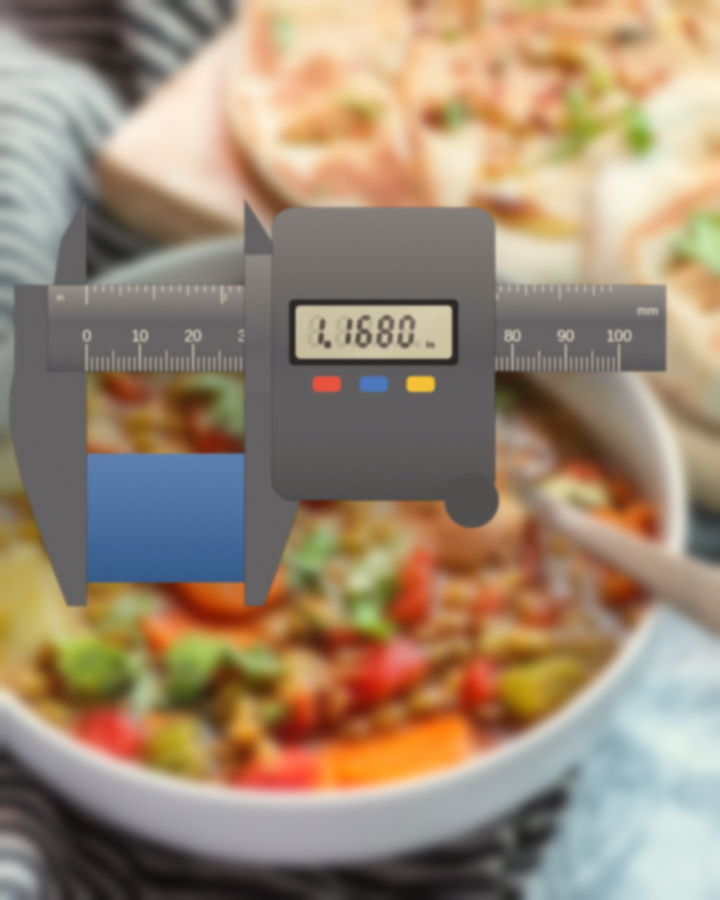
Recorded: 1.1680 (in)
